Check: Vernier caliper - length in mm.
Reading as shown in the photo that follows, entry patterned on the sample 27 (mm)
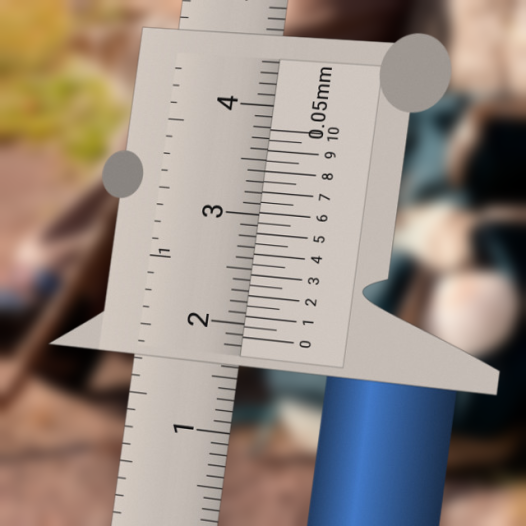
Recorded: 18.8 (mm)
